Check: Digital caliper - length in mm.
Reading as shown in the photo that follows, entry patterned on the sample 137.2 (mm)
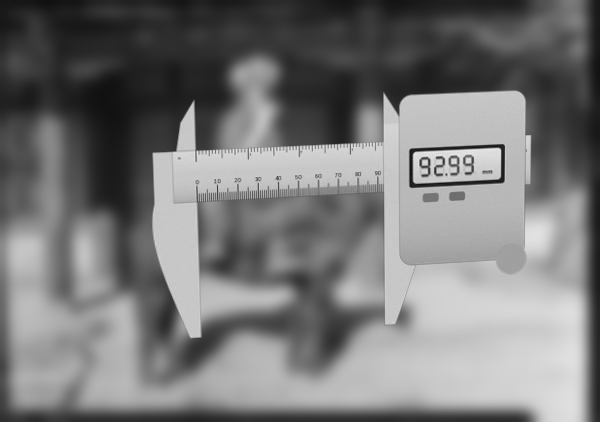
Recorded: 92.99 (mm)
